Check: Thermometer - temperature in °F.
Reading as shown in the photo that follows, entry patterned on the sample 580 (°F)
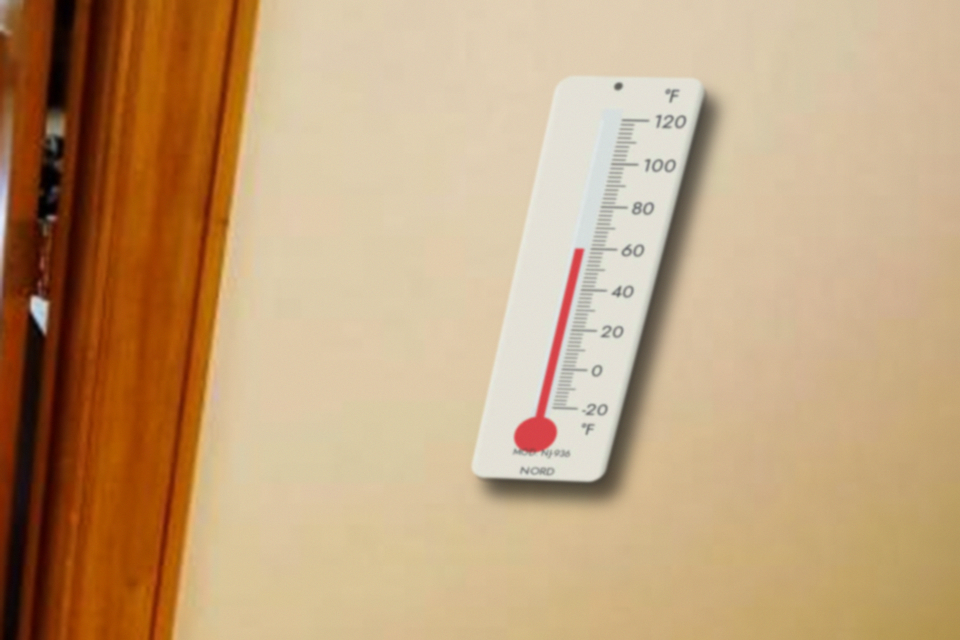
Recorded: 60 (°F)
